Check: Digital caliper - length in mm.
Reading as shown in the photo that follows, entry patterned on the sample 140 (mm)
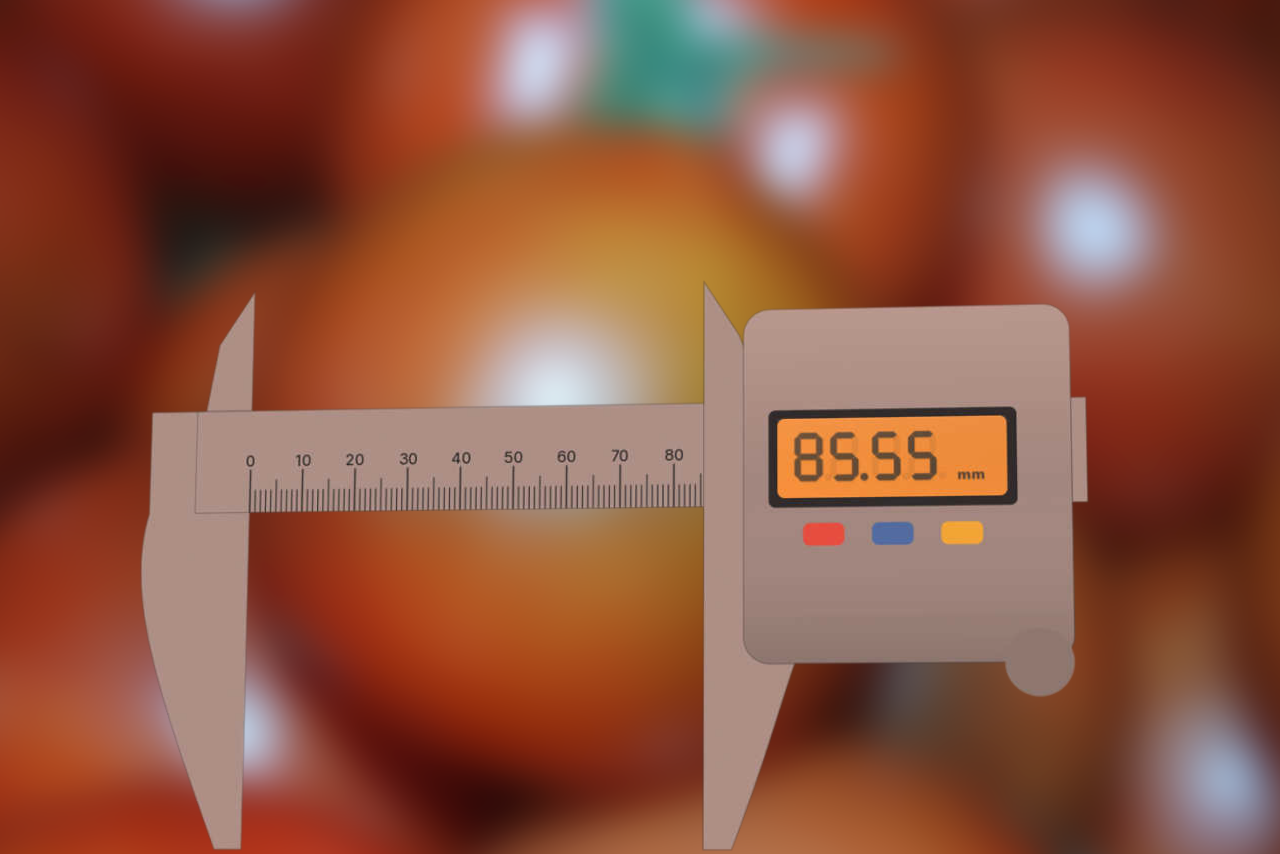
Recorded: 85.55 (mm)
